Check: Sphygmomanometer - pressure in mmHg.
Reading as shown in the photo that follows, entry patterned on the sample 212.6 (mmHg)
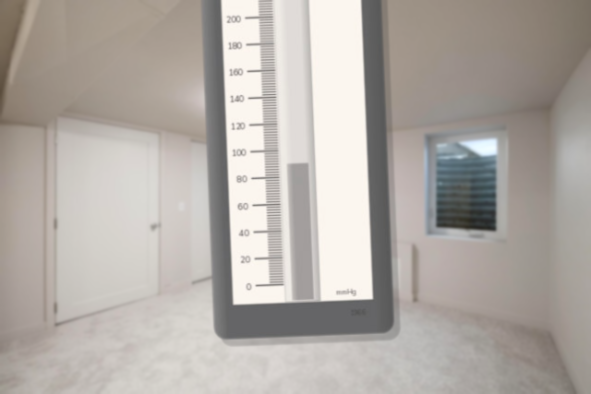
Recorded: 90 (mmHg)
